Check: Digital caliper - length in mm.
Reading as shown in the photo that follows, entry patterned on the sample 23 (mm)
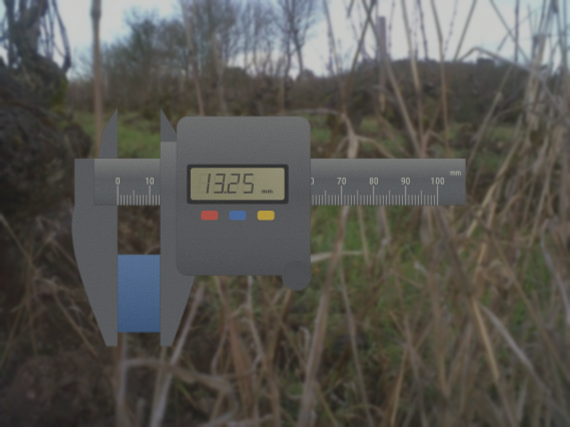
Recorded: 13.25 (mm)
